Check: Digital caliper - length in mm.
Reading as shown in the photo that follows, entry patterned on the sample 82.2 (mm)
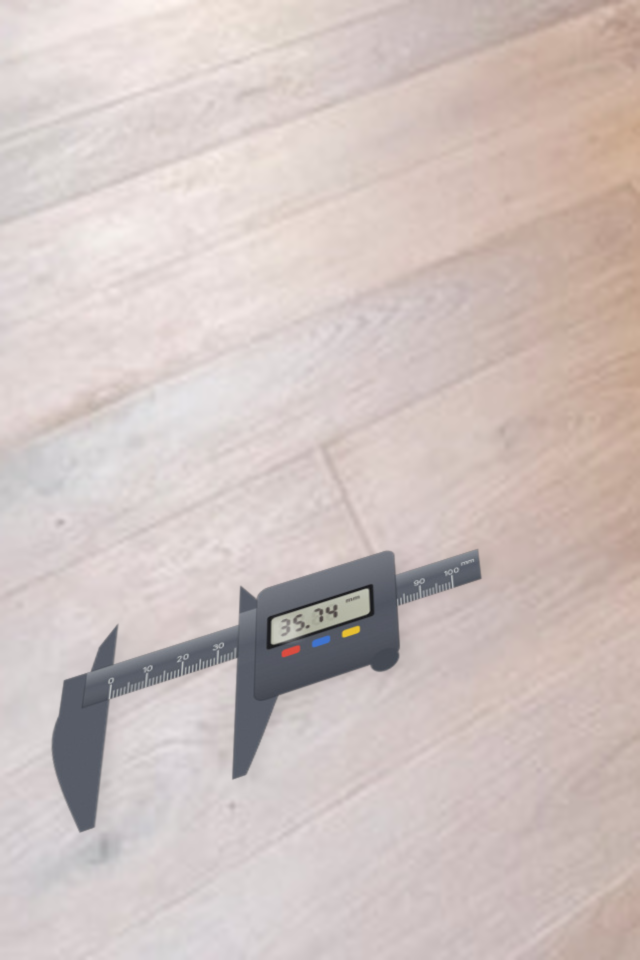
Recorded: 35.74 (mm)
